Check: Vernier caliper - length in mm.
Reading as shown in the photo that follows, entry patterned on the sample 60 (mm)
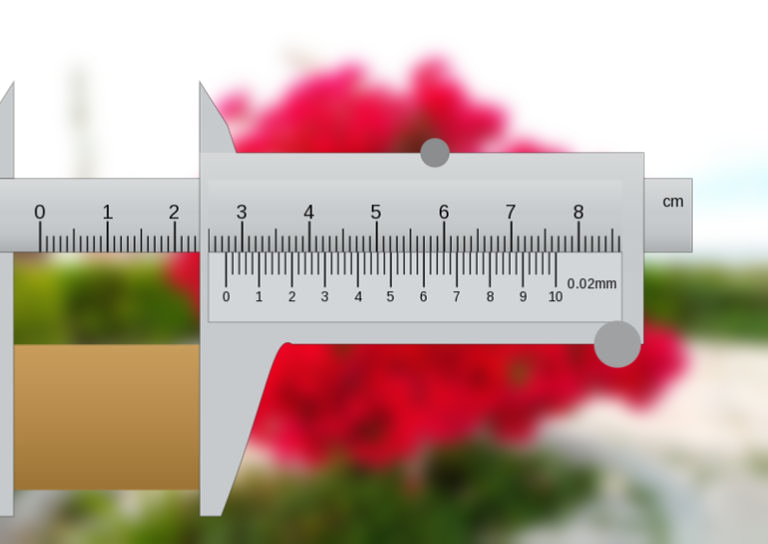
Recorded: 27.6 (mm)
